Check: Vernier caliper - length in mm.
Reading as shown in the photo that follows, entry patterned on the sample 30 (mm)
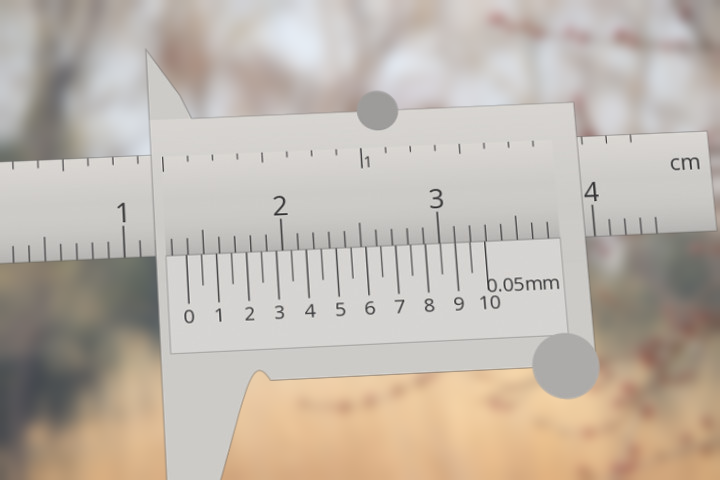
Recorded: 13.9 (mm)
